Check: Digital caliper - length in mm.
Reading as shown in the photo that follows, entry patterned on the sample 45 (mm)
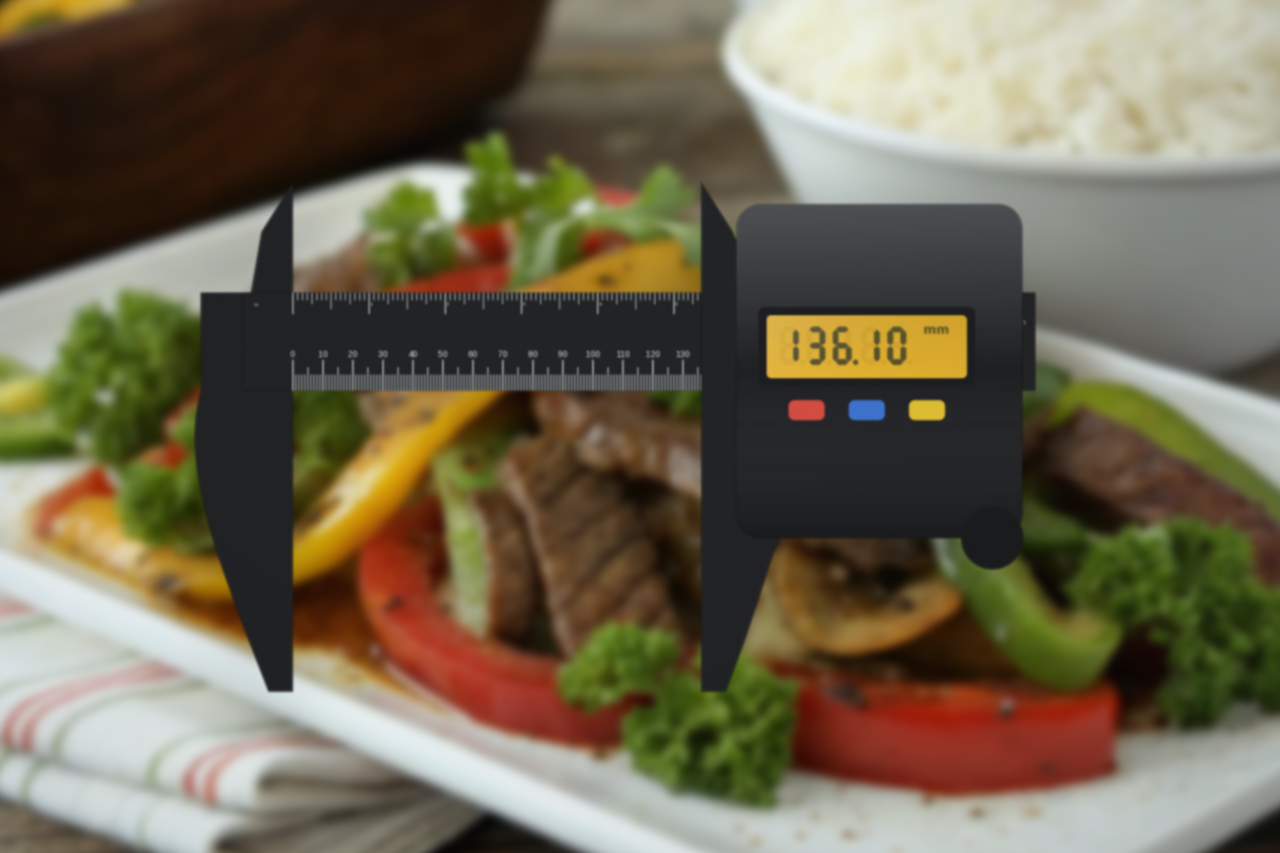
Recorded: 136.10 (mm)
